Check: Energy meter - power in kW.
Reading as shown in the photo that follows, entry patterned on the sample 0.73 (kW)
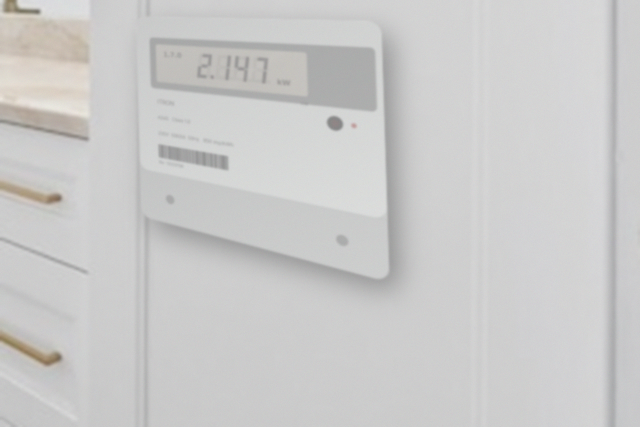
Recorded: 2.147 (kW)
